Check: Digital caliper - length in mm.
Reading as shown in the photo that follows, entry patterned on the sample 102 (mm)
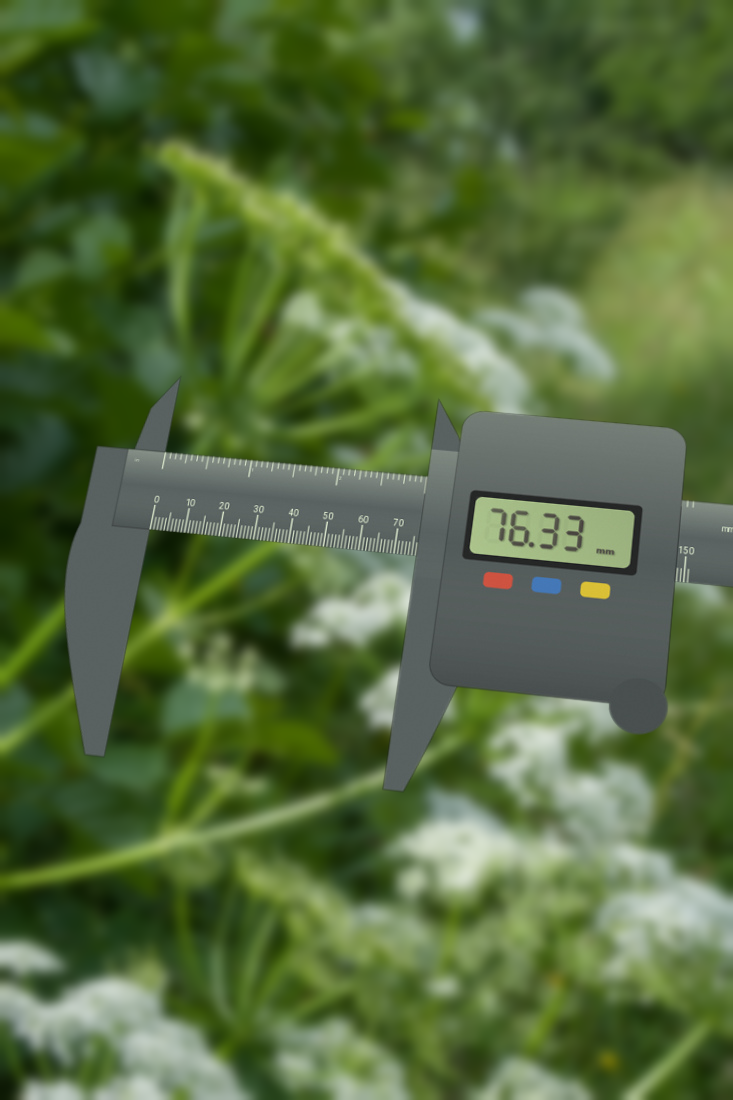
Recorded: 76.33 (mm)
